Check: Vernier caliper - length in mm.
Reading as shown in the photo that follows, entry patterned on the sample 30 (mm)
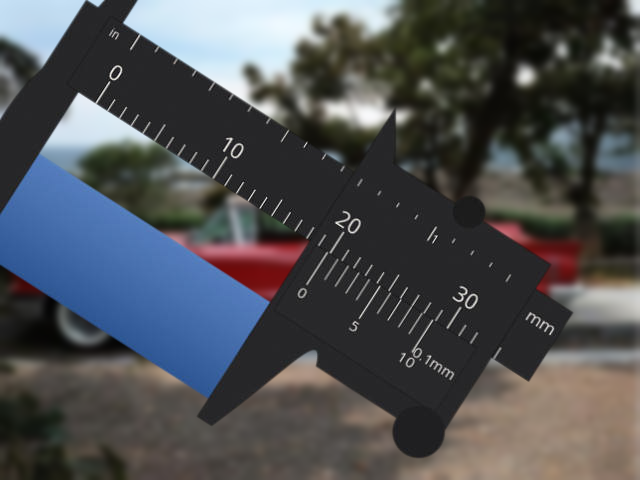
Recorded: 19.8 (mm)
